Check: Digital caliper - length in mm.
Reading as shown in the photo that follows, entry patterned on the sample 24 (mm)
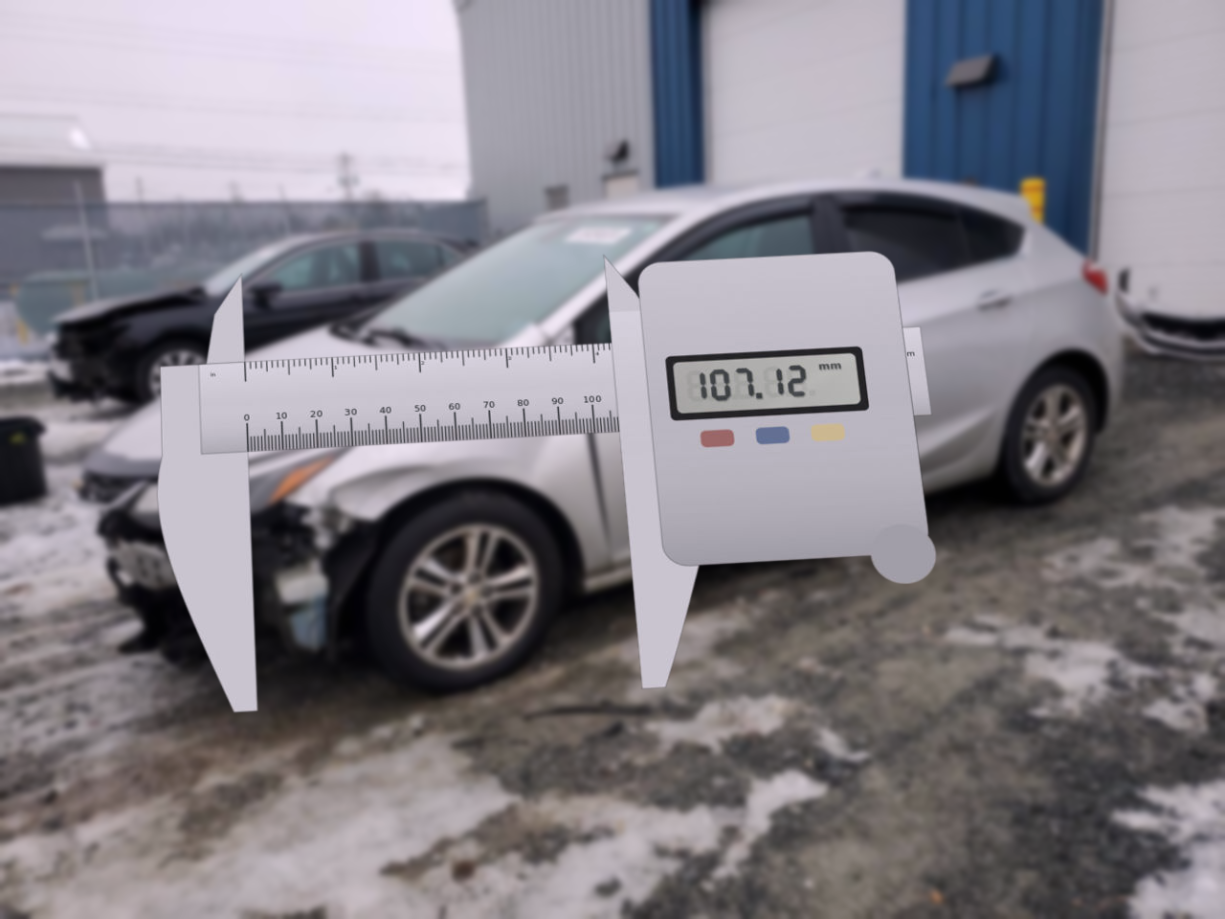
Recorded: 107.12 (mm)
